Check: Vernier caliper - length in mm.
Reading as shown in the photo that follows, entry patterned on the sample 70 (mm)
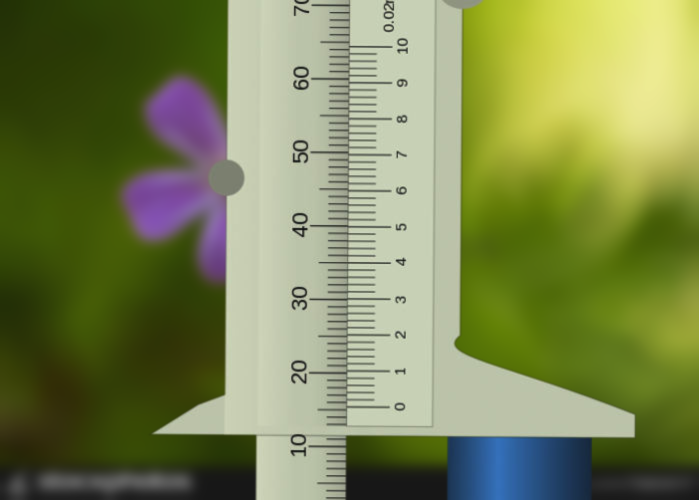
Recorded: 15.4 (mm)
